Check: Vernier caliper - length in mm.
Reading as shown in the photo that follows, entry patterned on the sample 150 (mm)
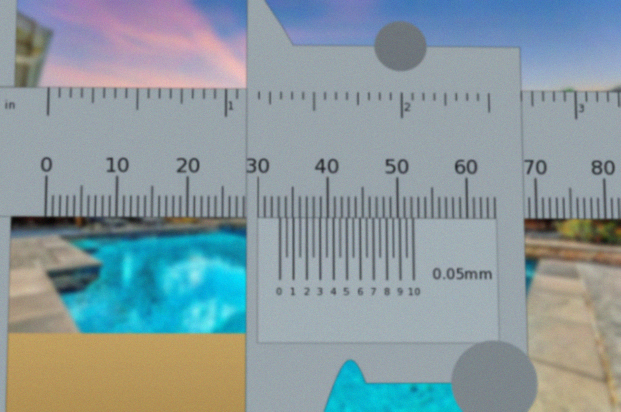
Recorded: 33.2 (mm)
